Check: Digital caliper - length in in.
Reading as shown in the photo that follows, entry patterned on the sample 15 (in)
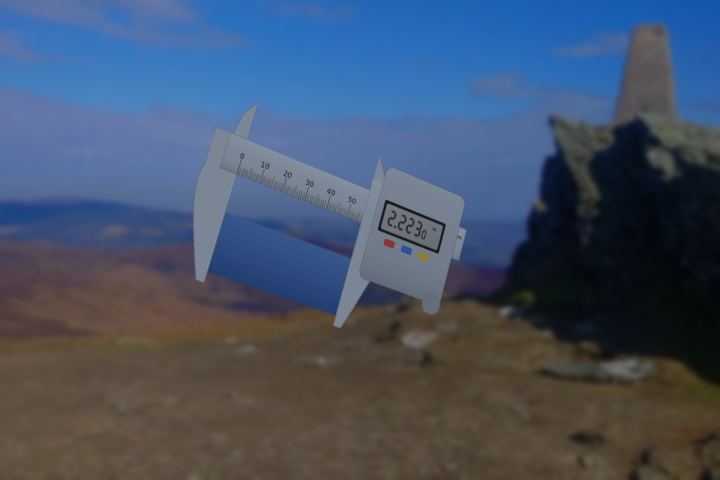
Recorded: 2.2230 (in)
